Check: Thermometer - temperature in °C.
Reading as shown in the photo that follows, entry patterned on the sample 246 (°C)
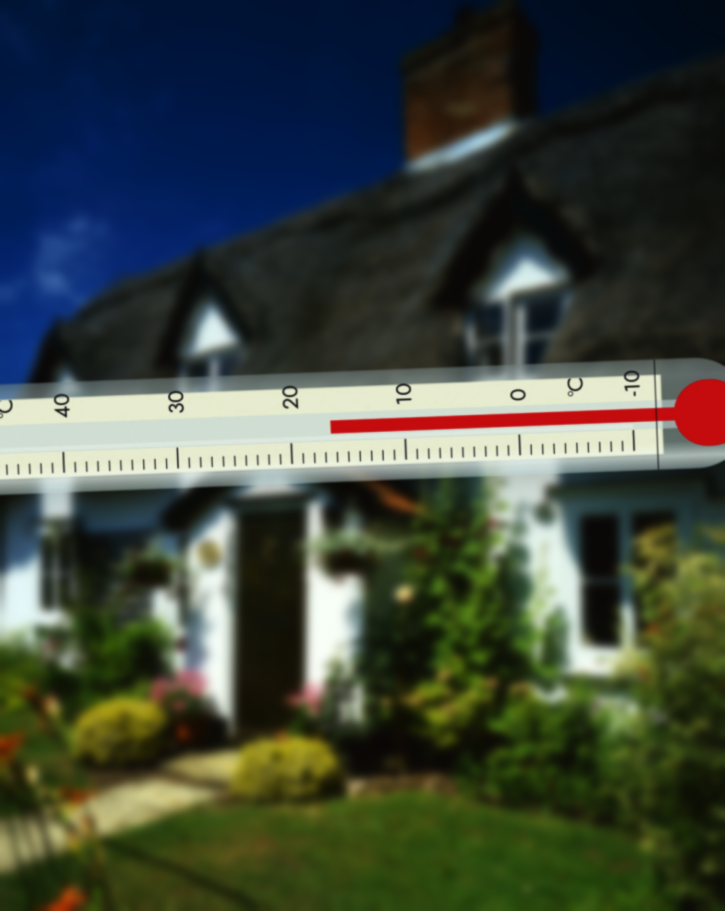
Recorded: 16.5 (°C)
